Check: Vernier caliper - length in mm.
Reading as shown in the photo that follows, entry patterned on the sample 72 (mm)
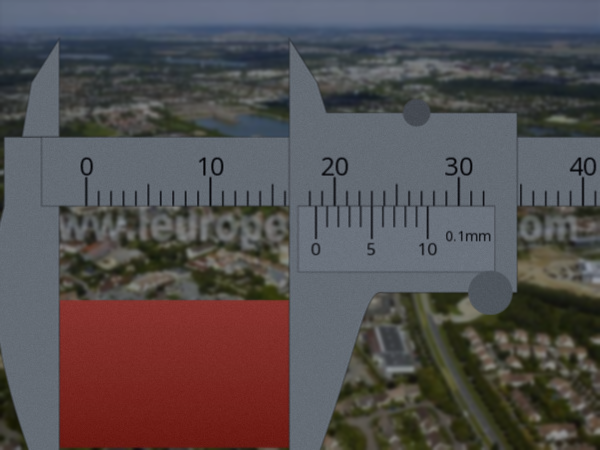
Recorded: 18.5 (mm)
